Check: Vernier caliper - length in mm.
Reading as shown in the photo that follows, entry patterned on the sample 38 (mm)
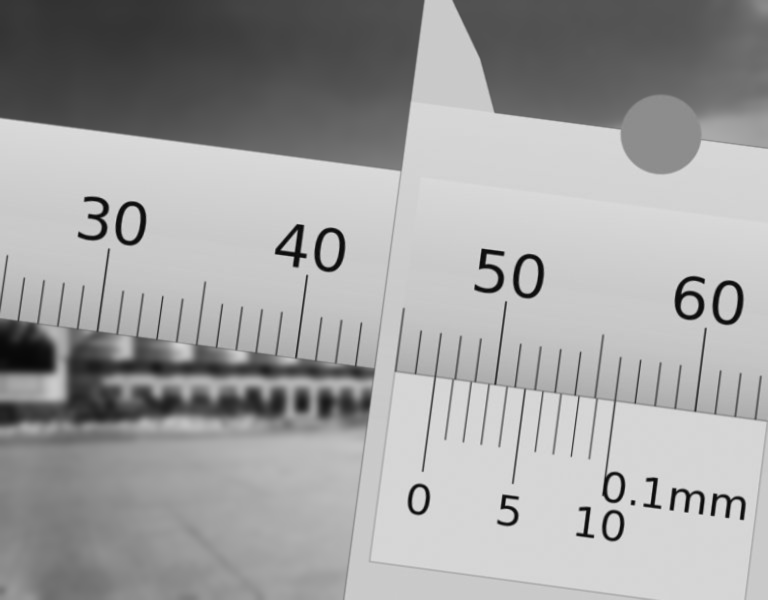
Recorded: 47.0 (mm)
